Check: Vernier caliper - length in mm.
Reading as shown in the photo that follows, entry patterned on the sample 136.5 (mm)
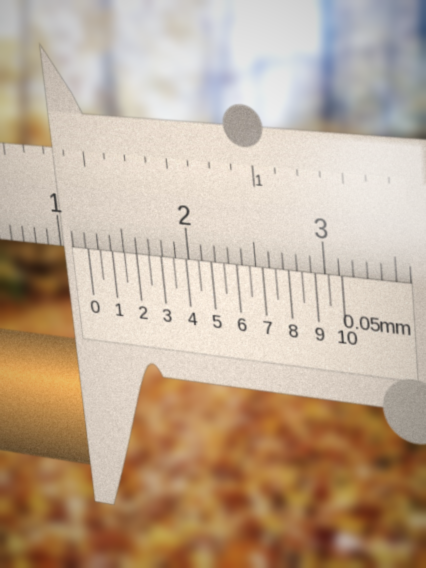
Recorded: 12.2 (mm)
